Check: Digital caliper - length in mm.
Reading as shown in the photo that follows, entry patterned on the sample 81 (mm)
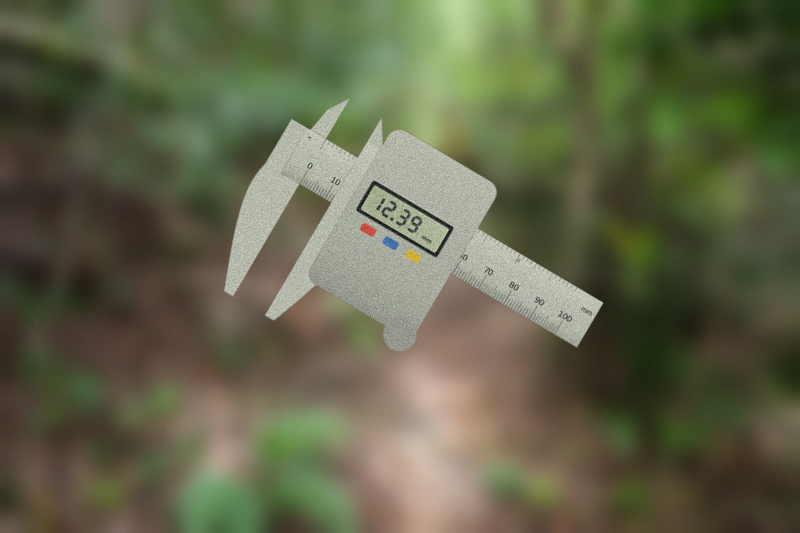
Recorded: 12.39 (mm)
